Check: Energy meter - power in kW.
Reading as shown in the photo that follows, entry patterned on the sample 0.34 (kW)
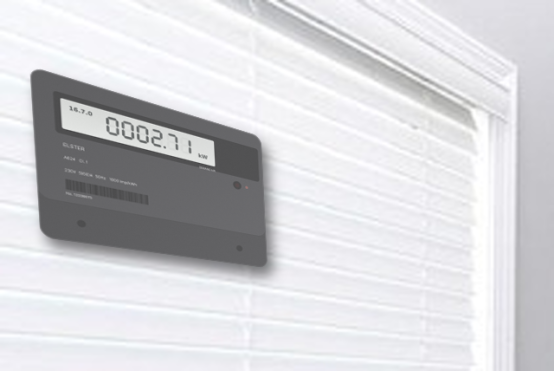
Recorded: 2.71 (kW)
